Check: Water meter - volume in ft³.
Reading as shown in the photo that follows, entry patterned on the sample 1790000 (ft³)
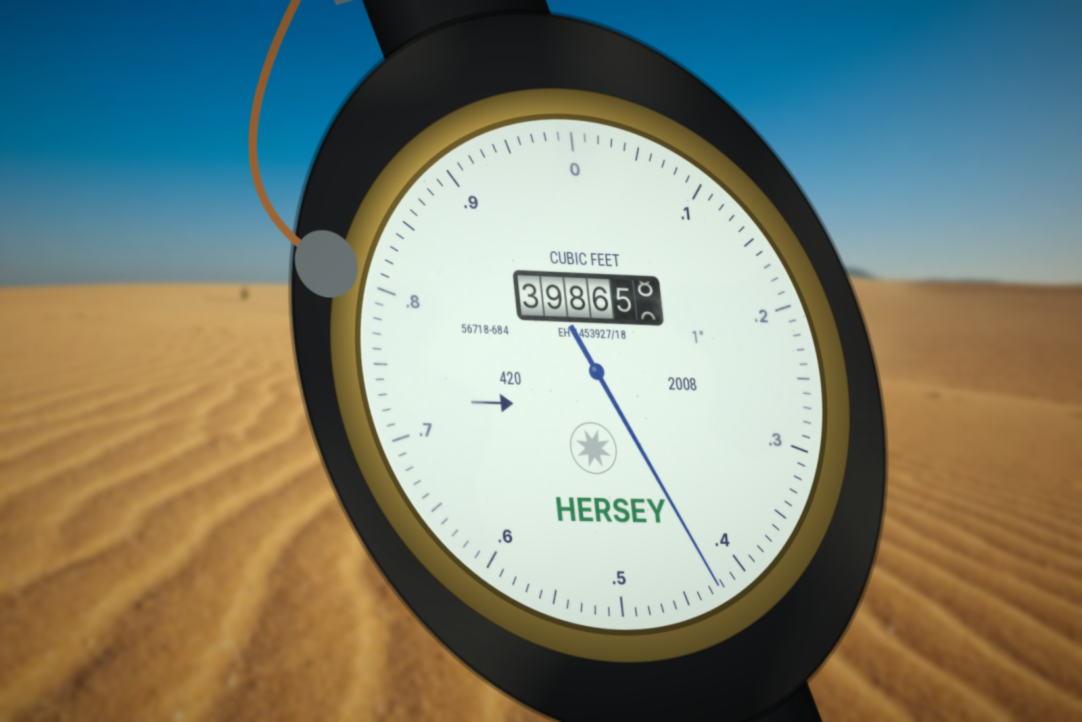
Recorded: 398658.42 (ft³)
